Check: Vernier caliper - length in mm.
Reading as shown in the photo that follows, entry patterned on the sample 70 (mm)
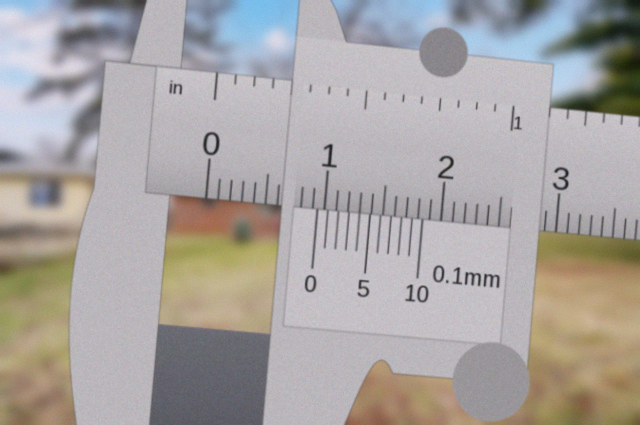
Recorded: 9.4 (mm)
